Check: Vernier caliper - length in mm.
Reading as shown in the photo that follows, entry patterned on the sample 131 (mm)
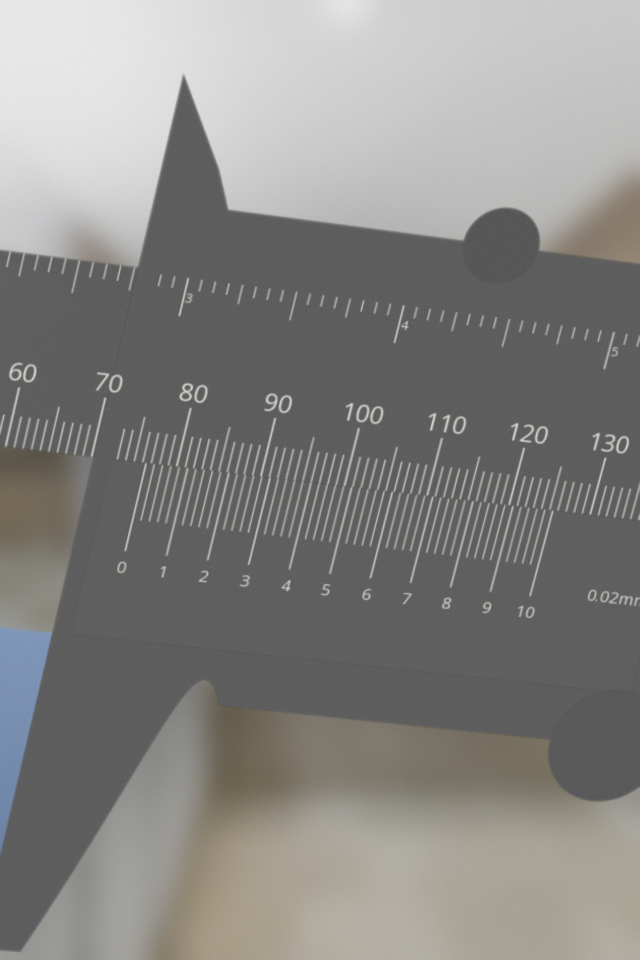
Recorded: 76.4 (mm)
